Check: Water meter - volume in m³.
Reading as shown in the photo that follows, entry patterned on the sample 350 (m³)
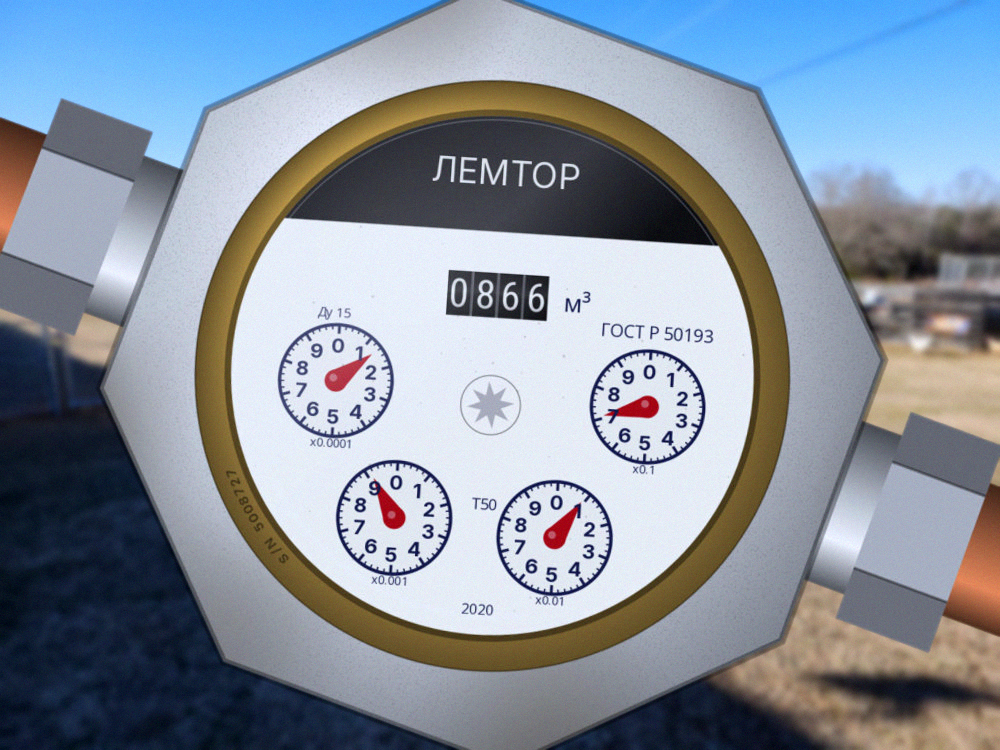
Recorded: 866.7091 (m³)
